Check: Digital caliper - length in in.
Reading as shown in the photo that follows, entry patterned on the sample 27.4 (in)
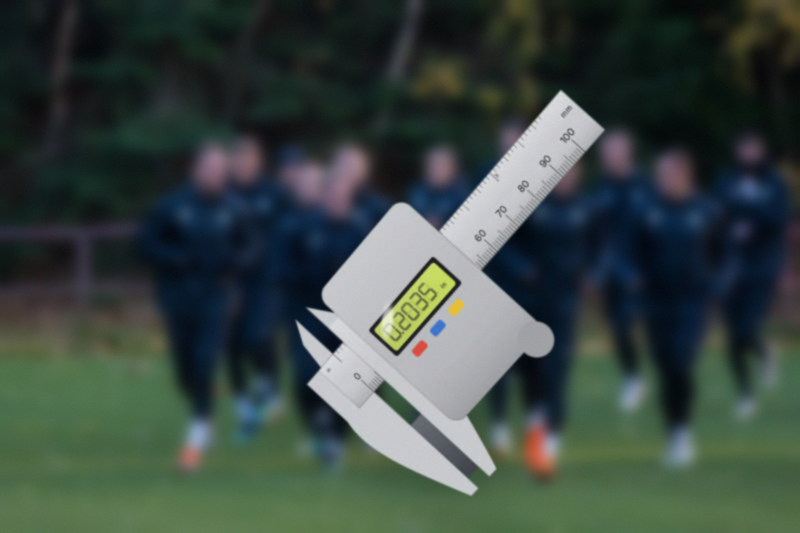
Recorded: 0.2035 (in)
